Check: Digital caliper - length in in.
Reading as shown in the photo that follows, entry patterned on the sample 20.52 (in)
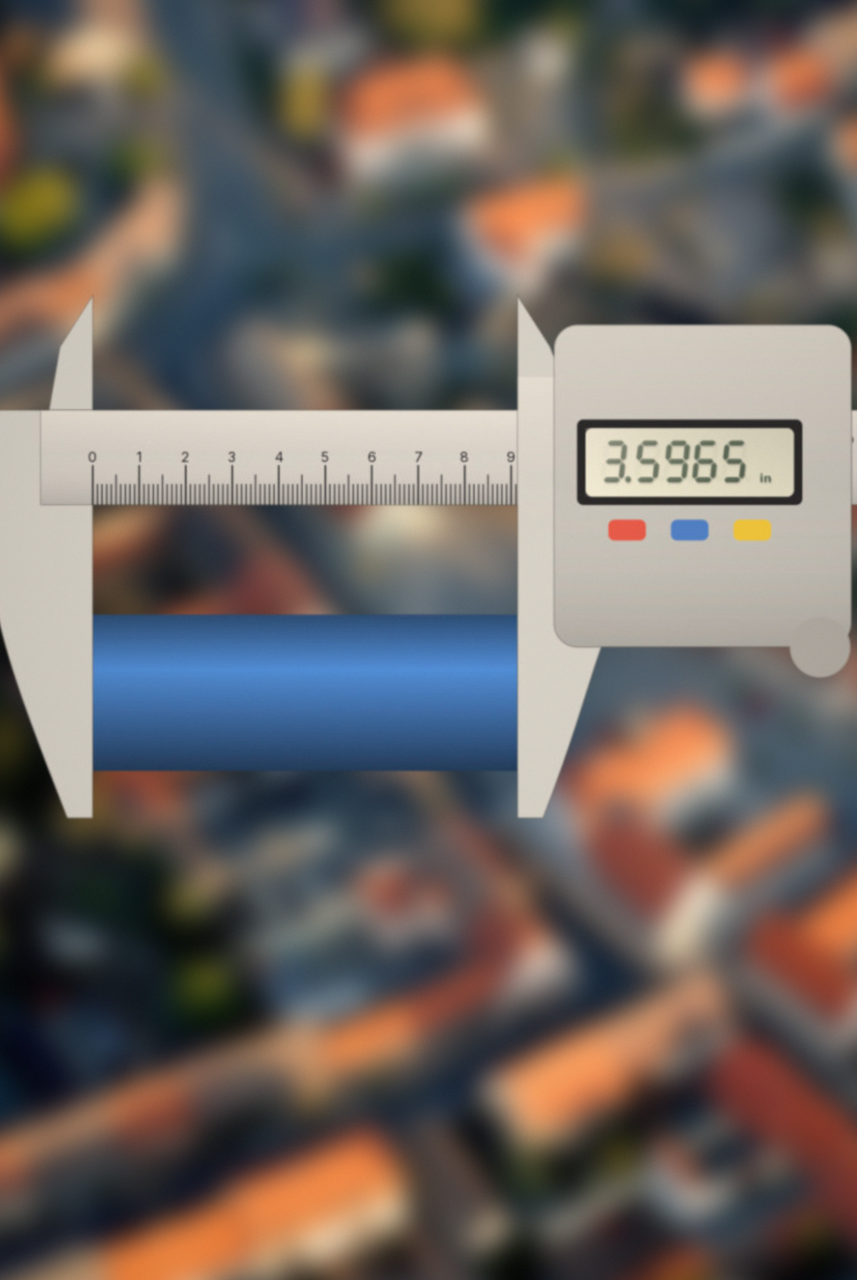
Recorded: 3.5965 (in)
